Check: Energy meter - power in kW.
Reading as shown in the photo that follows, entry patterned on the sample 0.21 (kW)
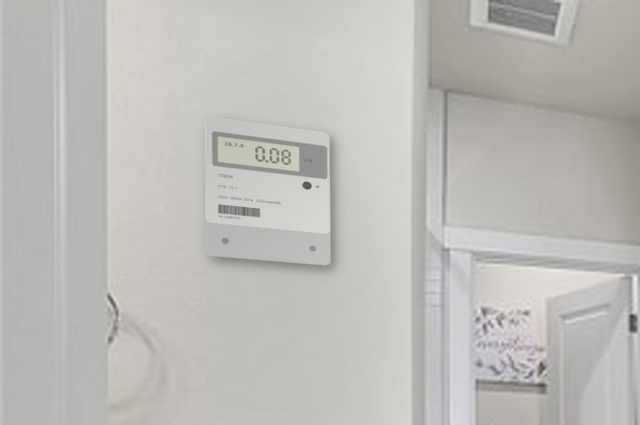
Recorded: 0.08 (kW)
